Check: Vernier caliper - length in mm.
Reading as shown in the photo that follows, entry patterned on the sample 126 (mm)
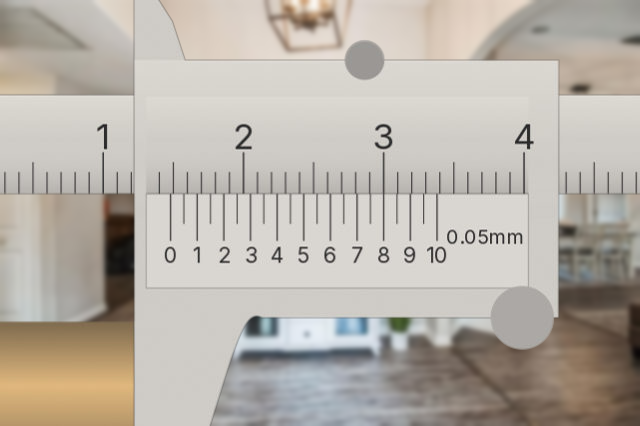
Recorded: 14.8 (mm)
